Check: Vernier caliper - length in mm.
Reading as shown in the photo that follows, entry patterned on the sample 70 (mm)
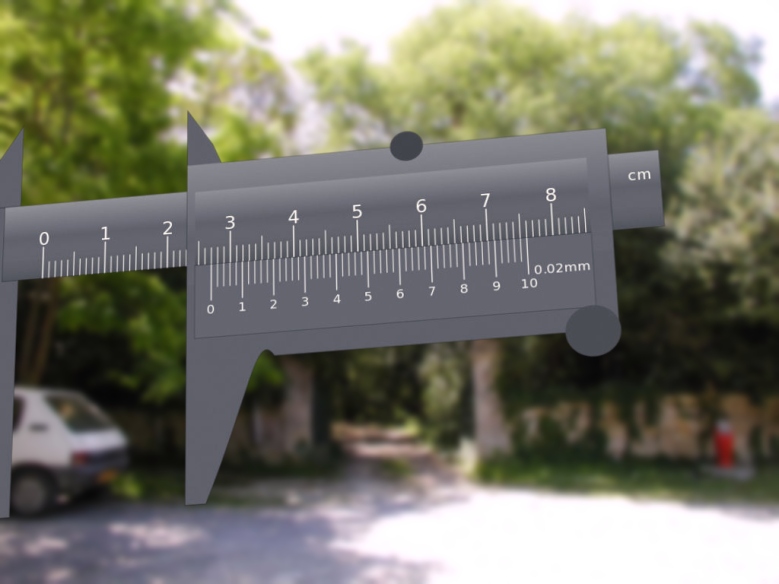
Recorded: 27.0 (mm)
